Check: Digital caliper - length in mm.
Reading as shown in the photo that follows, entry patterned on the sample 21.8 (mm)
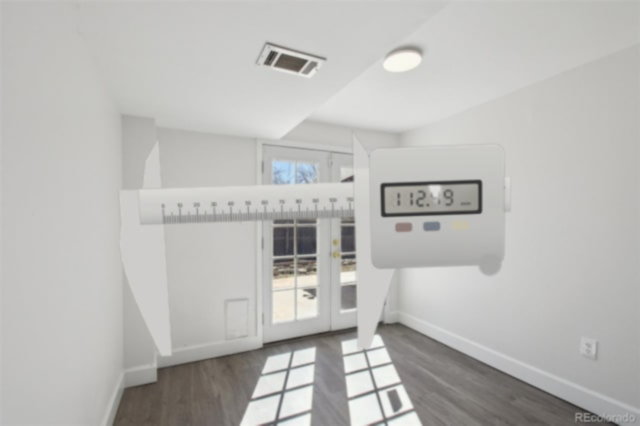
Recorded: 112.49 (mm)
